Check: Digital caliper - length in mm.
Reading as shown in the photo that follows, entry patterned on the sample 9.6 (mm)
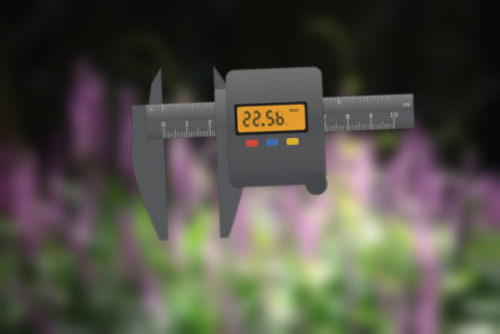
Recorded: 22.56 (mm)
